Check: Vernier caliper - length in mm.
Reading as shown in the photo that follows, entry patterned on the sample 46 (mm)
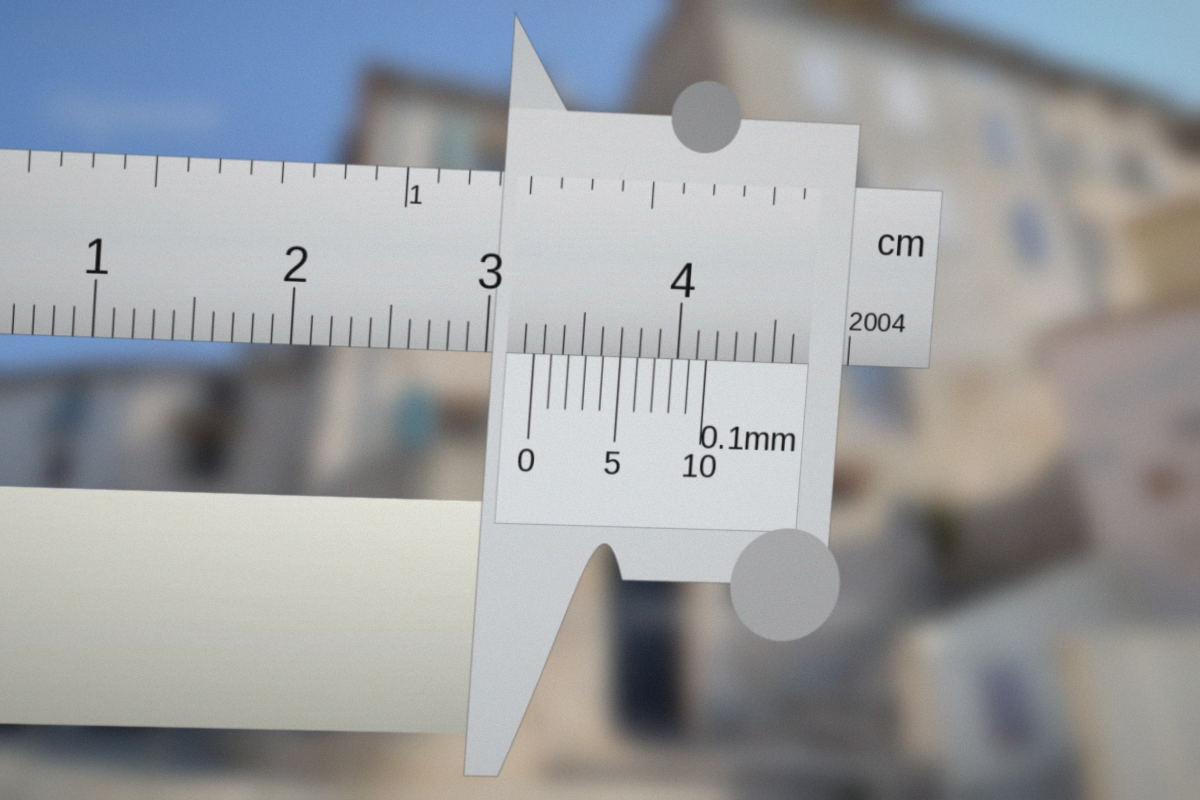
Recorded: 32.5 (mm)
